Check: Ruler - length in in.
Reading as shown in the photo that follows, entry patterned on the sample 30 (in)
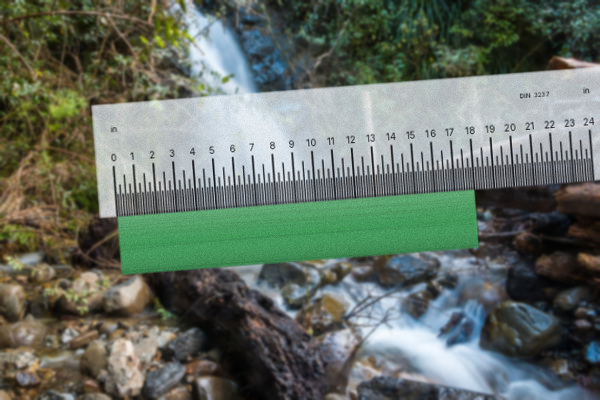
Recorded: 18 (in)
